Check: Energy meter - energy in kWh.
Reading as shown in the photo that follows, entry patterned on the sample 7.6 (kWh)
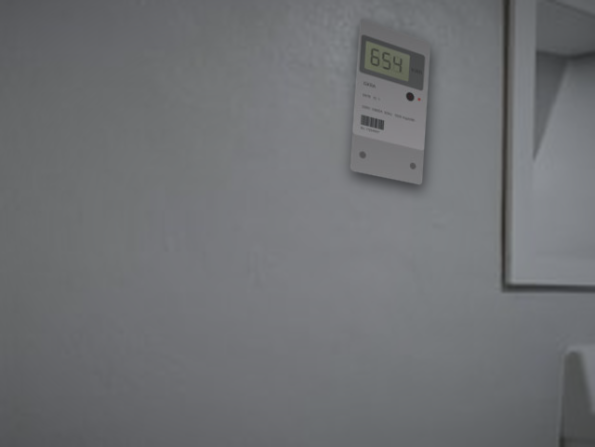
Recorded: 654 (kWh)
